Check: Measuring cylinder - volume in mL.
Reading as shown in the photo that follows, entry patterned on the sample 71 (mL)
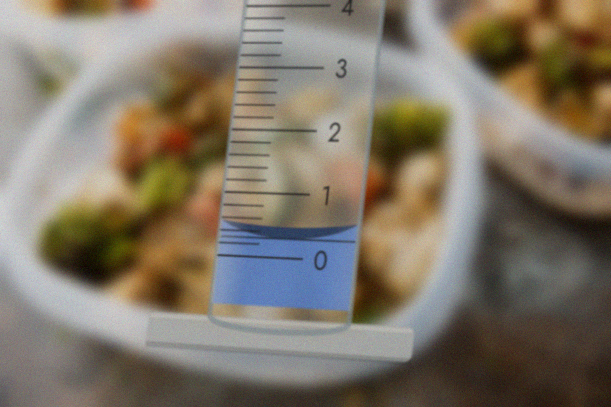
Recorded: 0.3 (mL)
